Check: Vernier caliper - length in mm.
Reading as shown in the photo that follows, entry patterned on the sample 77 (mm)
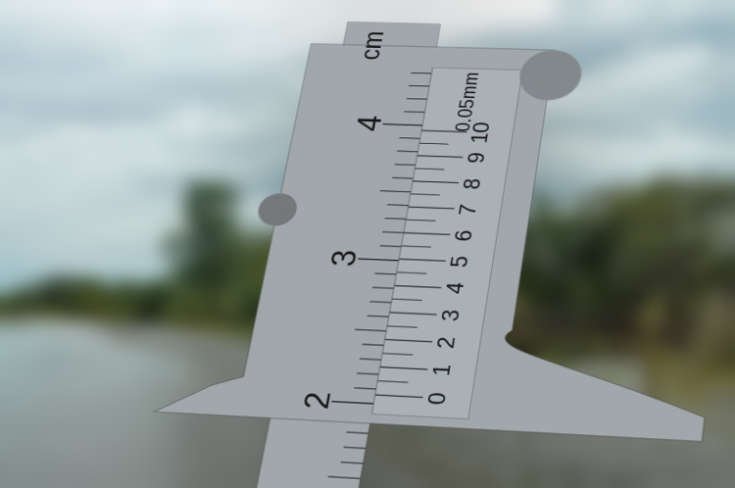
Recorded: 20.6 (mm)
